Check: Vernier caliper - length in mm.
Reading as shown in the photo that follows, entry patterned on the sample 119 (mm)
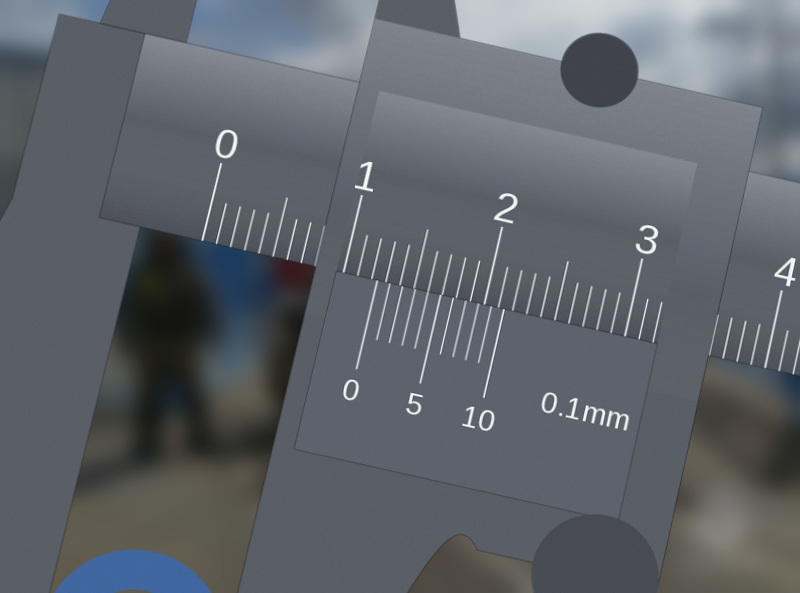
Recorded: 12.4 (mm)
